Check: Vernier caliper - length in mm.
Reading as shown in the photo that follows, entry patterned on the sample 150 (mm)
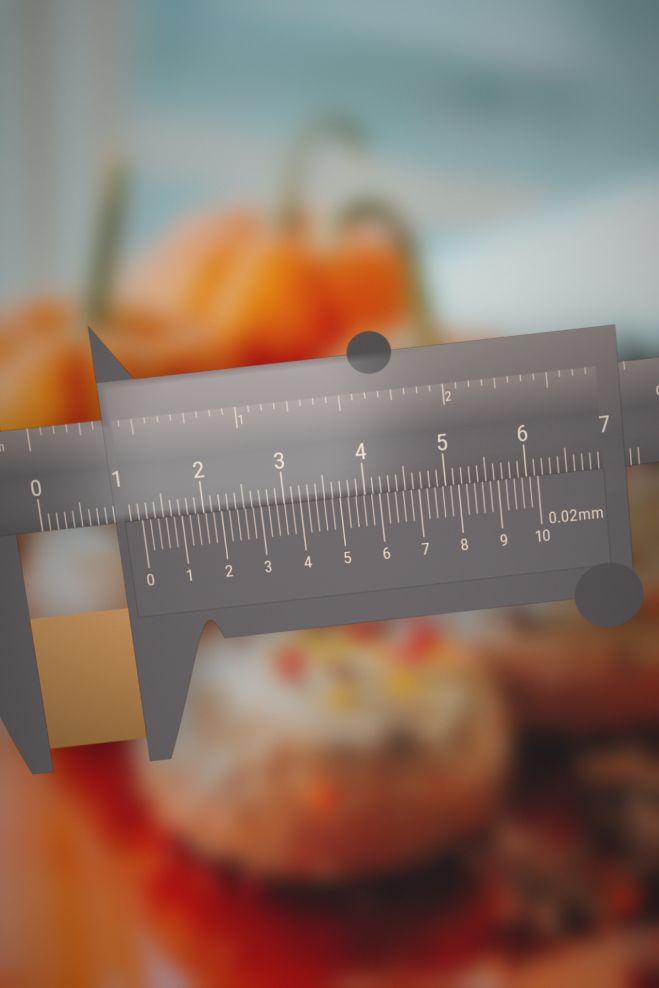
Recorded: 12.4 (mm)
